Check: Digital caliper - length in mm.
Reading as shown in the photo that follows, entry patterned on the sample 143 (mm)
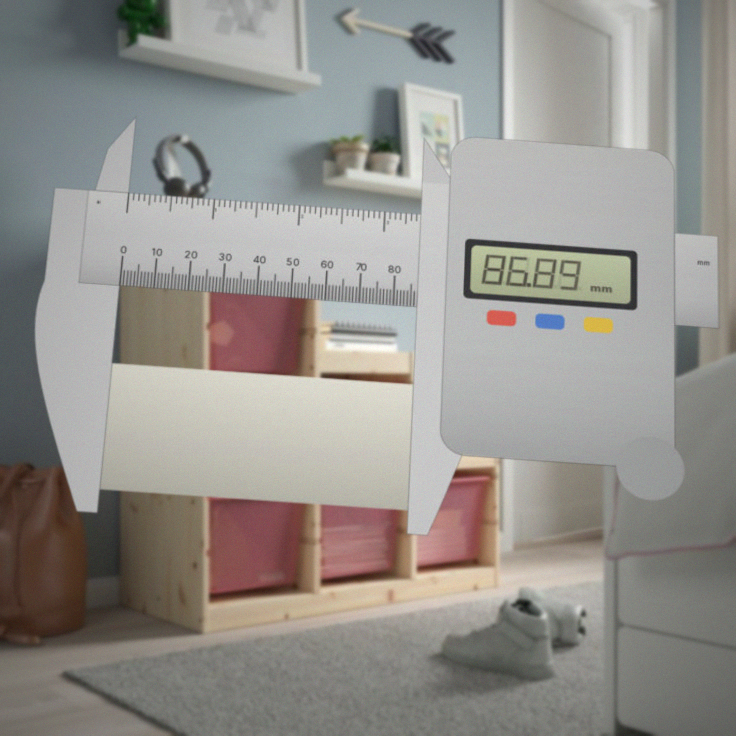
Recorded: 86.89 (mm)
